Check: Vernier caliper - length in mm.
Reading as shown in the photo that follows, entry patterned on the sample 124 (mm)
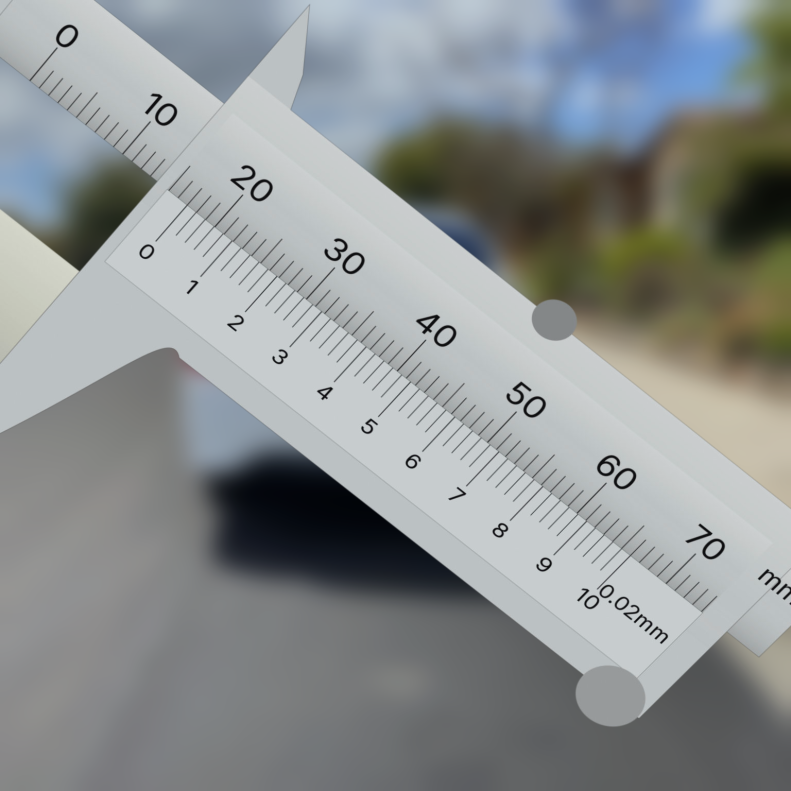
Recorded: 17.0 (mm)
